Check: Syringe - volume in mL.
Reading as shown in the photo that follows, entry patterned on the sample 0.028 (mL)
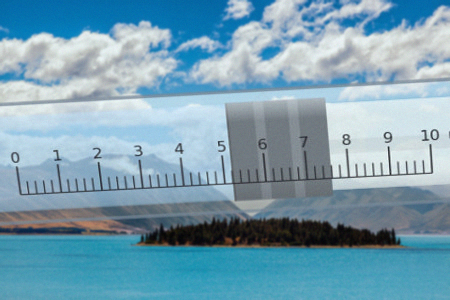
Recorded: 5.2 (mL)
